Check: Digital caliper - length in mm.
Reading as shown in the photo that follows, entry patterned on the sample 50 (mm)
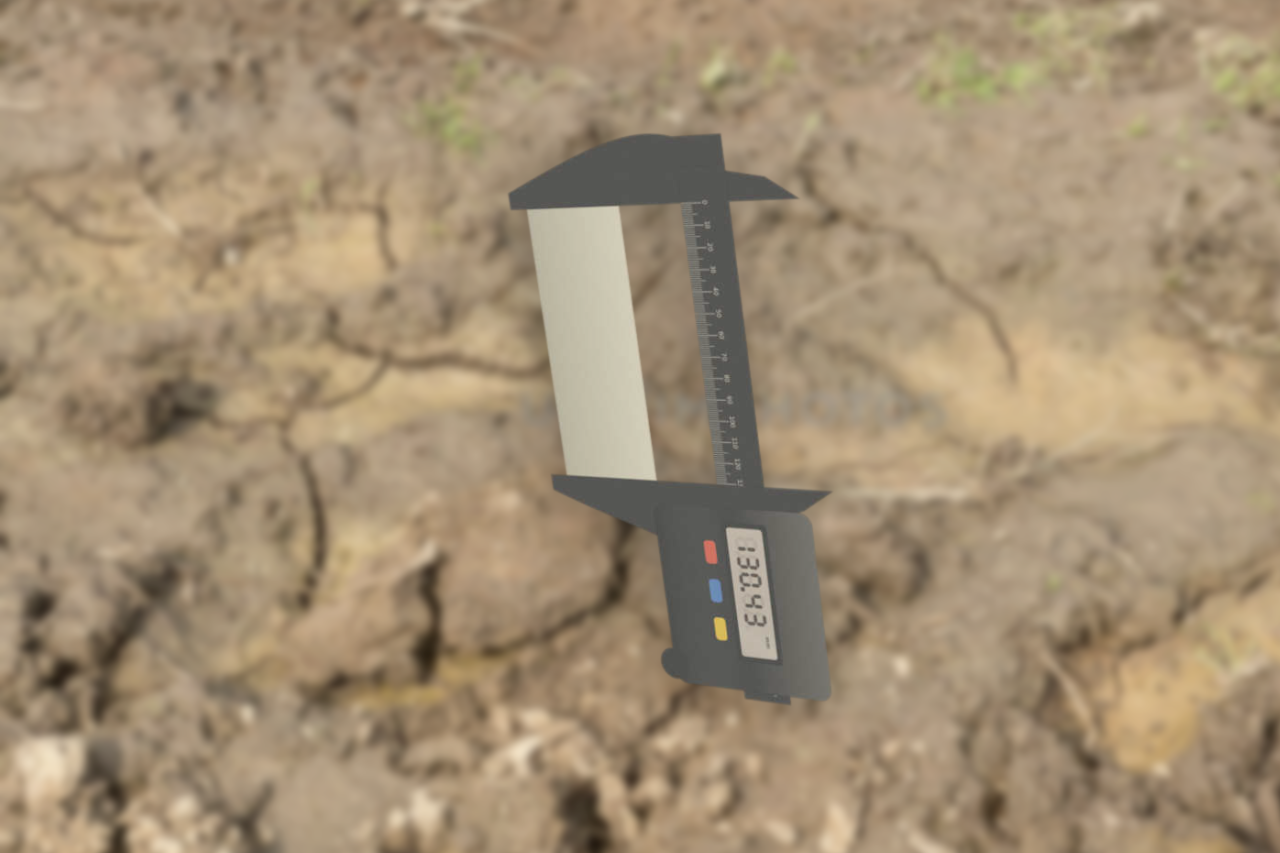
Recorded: 130.43 (mm)
